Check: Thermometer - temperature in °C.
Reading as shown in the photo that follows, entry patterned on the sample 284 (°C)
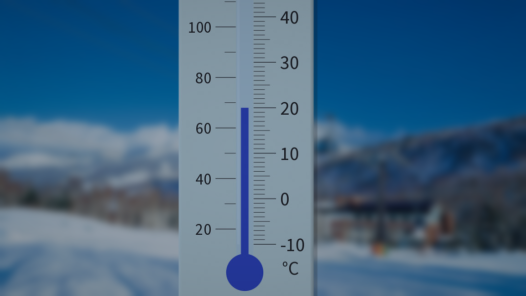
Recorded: 20 (°C)
